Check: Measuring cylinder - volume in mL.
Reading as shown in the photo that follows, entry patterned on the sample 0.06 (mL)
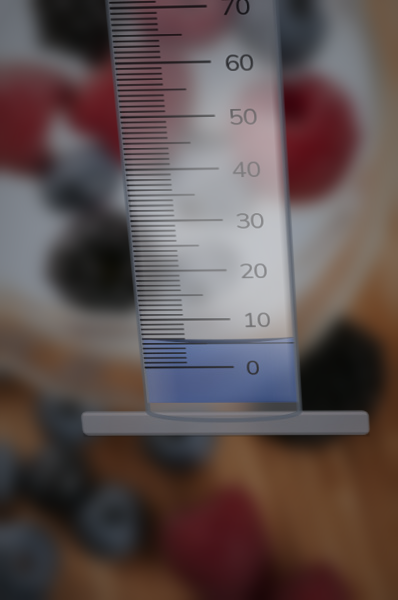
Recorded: 5 (mL)
